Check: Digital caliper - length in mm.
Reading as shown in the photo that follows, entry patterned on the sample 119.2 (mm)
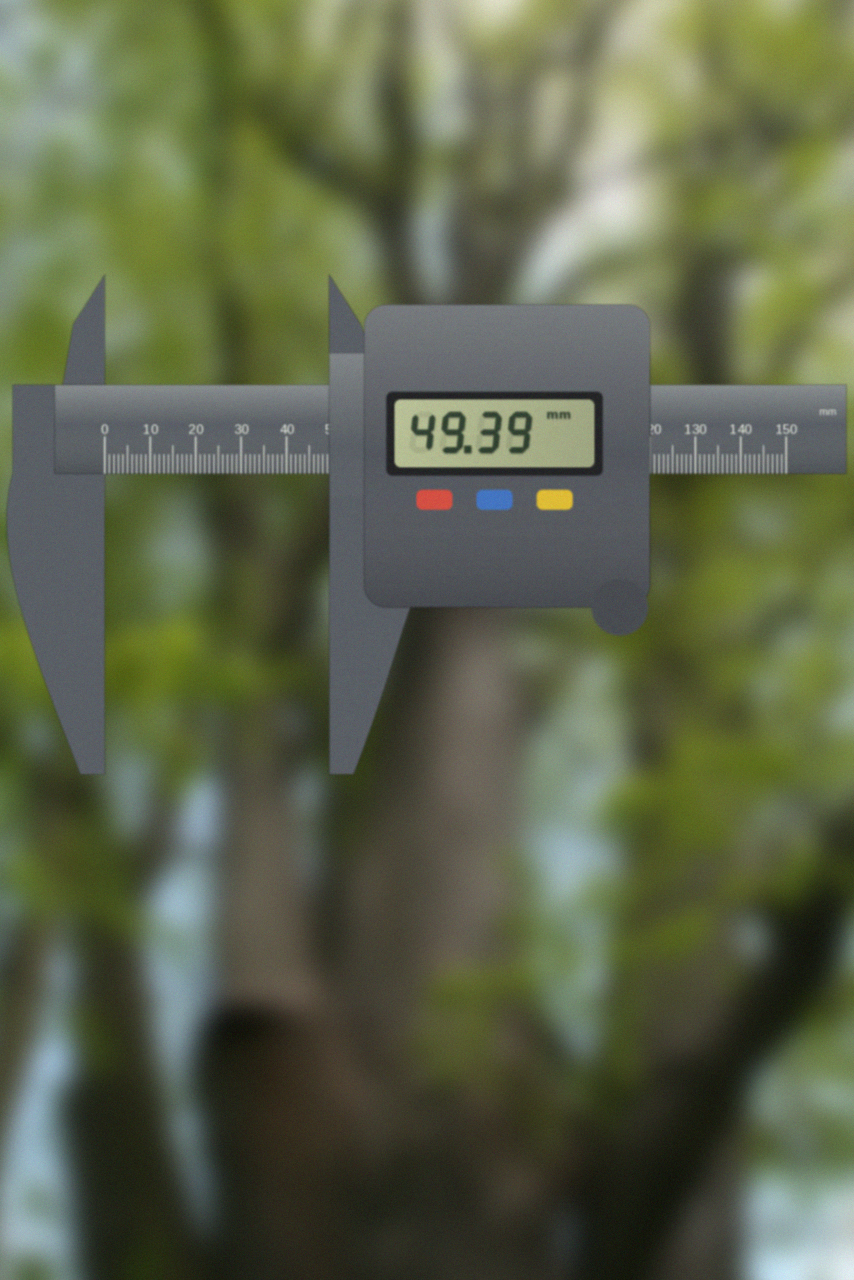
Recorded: 49.39 (mm)
